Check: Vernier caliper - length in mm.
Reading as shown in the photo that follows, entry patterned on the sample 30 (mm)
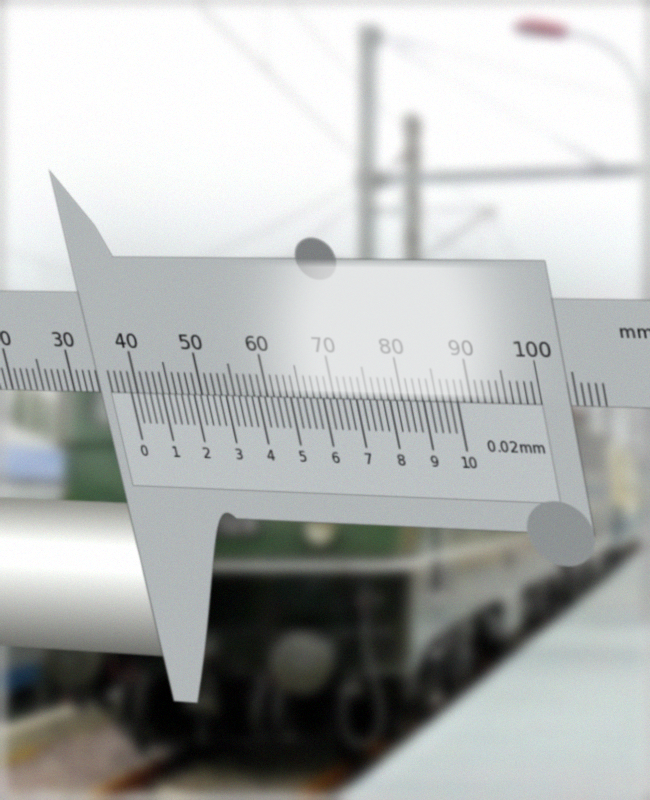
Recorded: 39.0 (mm)
